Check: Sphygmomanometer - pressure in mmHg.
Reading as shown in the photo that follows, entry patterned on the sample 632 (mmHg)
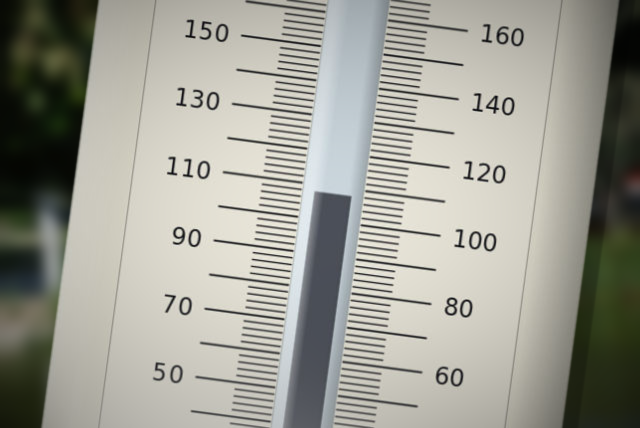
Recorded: 108 (mmHg)
